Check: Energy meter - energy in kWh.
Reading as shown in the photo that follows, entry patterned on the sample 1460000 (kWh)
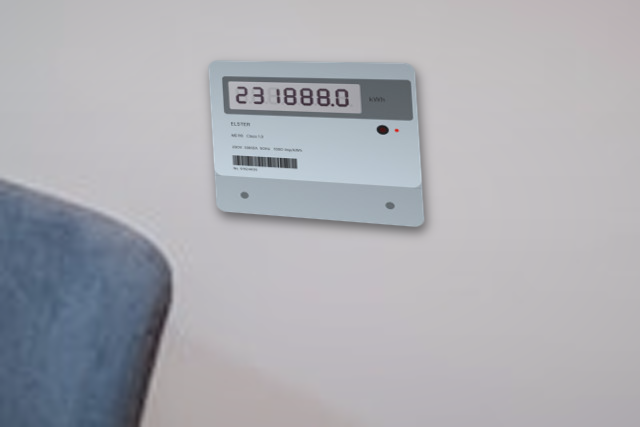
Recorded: 231888.0 (kWh)
